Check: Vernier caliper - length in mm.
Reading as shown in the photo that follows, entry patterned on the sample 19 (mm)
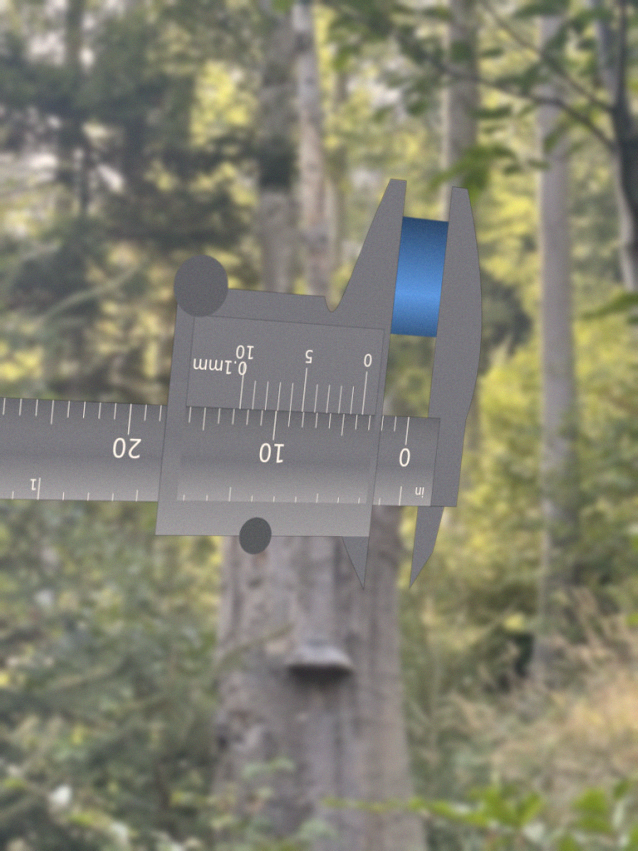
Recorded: 3.6 (mm)
